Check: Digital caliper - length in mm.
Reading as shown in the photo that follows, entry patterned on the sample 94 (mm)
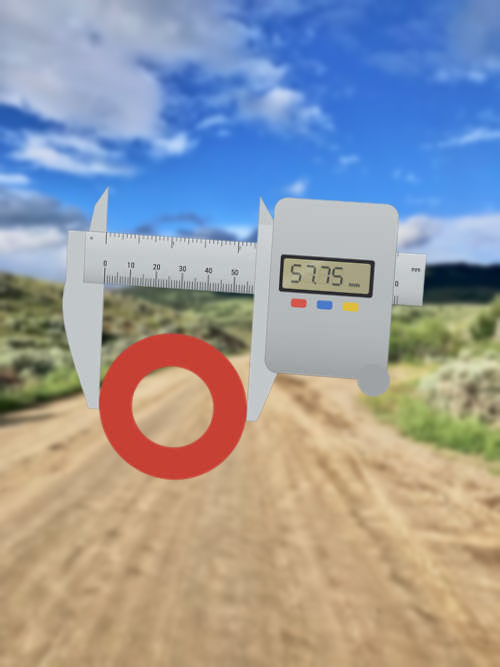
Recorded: 57.75 (mm)
